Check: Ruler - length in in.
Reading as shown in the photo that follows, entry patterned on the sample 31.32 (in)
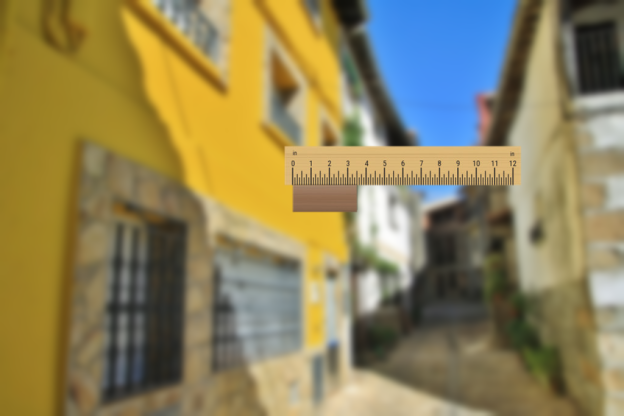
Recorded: 3.5 (in)
